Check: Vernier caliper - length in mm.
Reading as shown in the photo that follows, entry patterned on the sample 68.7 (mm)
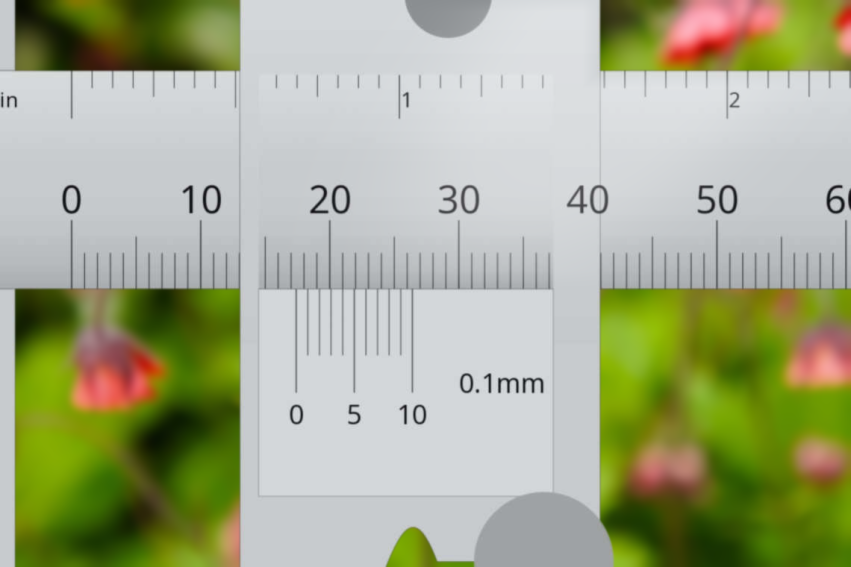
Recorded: 17.4 (mm)
